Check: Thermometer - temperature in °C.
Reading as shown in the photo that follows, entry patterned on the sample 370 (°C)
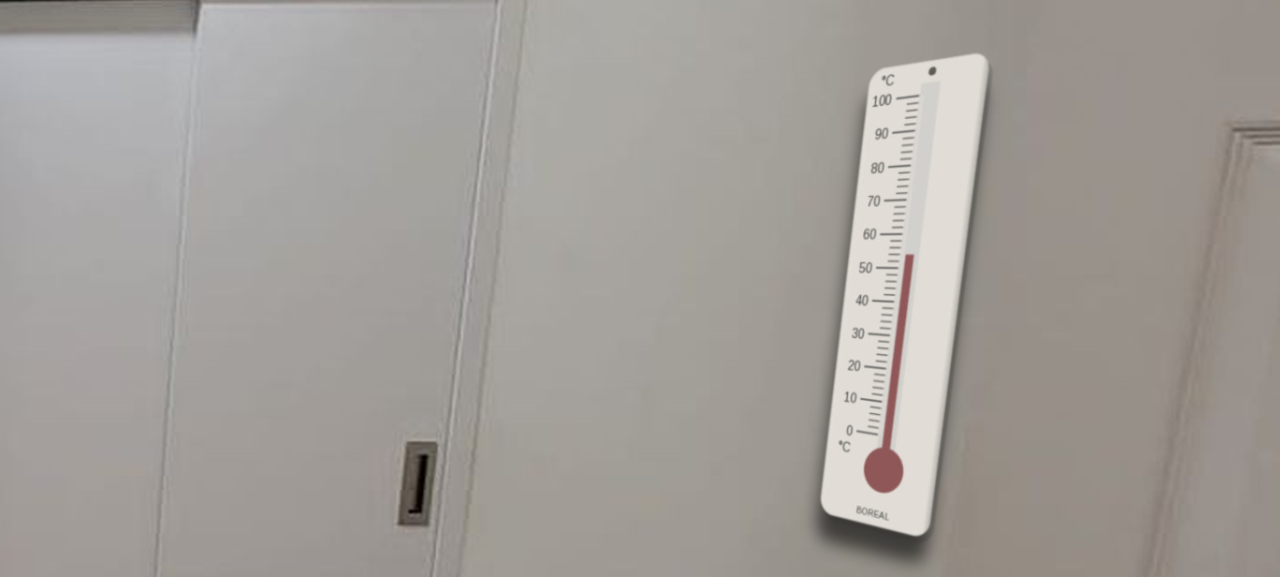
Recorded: 54 (°C)
